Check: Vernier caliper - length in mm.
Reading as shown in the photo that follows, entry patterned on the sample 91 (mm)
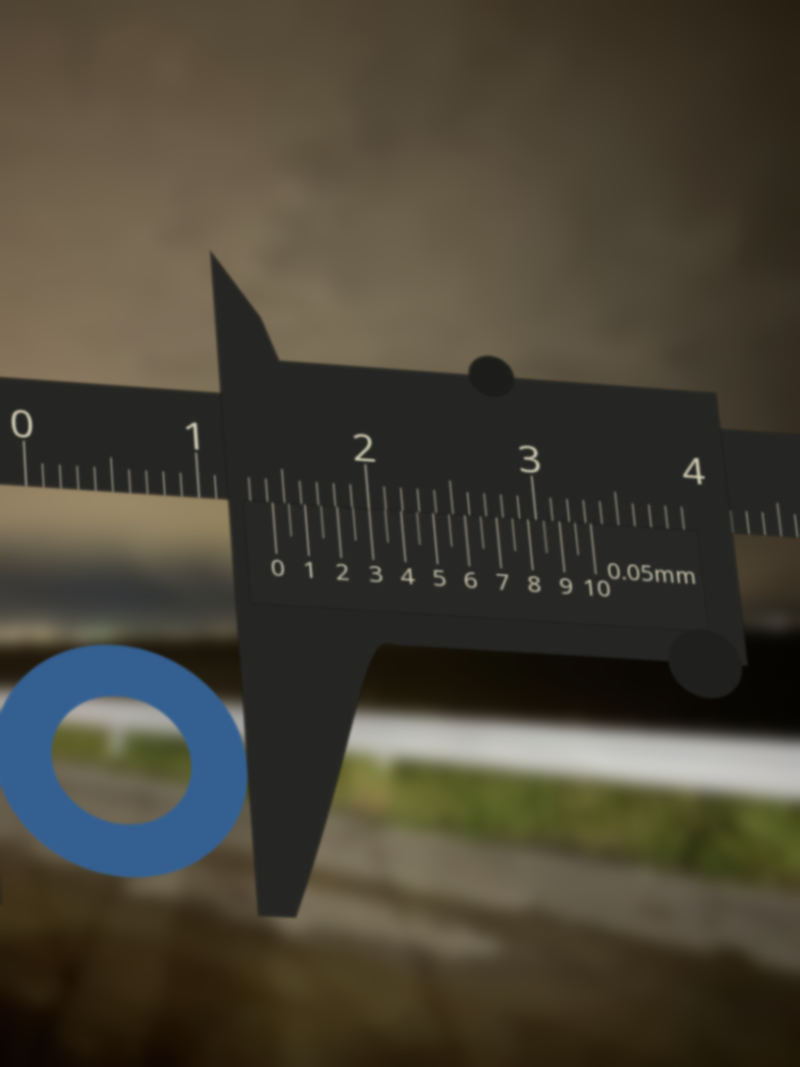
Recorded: 14.3 (mm)
